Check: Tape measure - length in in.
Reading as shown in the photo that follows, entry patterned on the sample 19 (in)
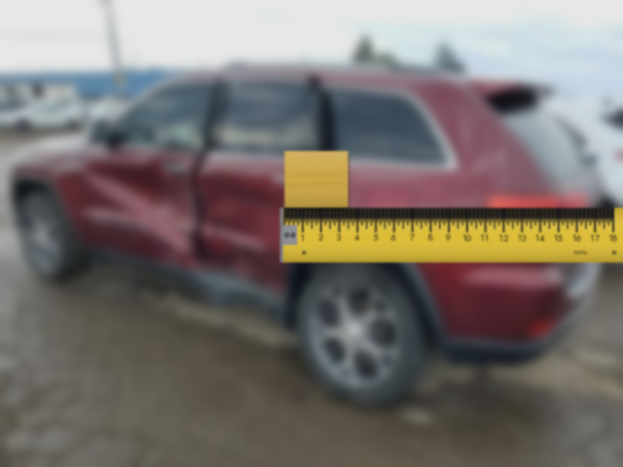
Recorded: 3.5 (in)
